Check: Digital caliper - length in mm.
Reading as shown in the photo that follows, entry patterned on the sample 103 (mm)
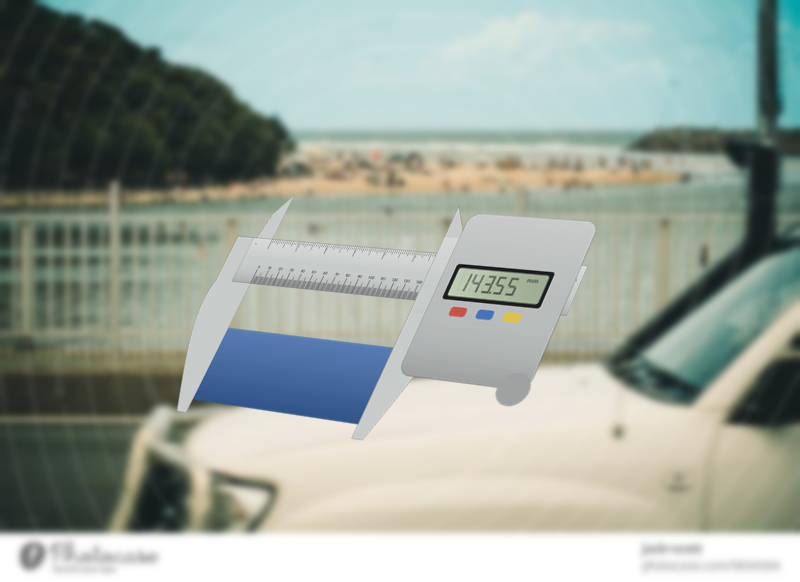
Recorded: 143.55 (mm)
